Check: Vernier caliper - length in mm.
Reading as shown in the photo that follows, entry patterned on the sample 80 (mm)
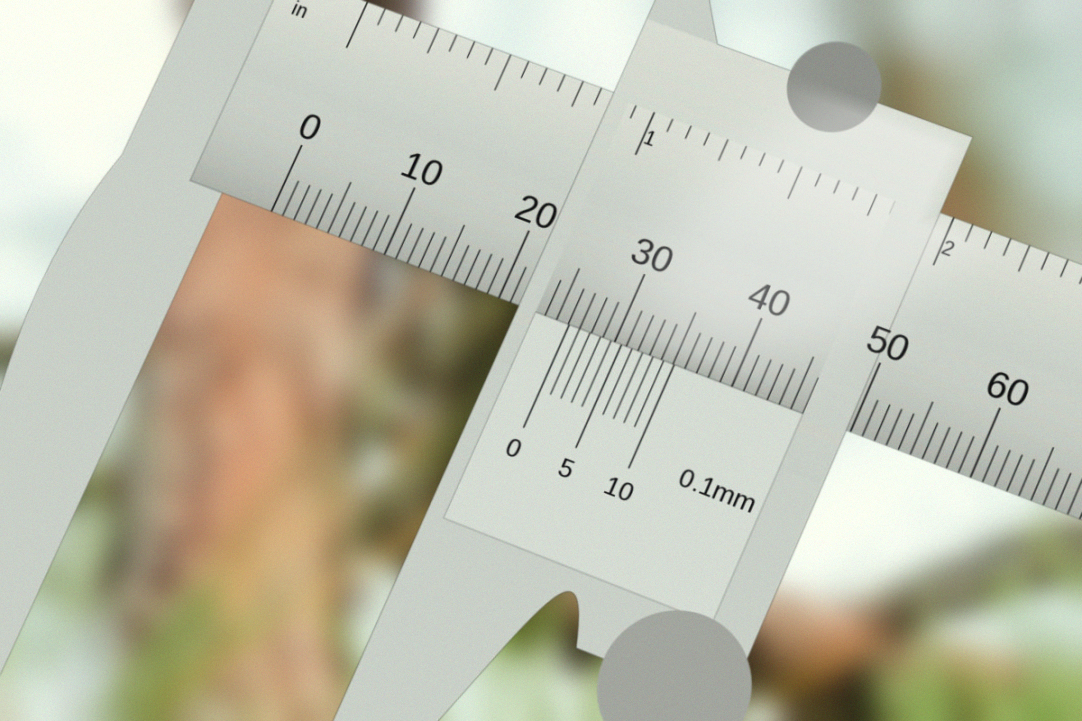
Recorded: 26.1 (mm)
